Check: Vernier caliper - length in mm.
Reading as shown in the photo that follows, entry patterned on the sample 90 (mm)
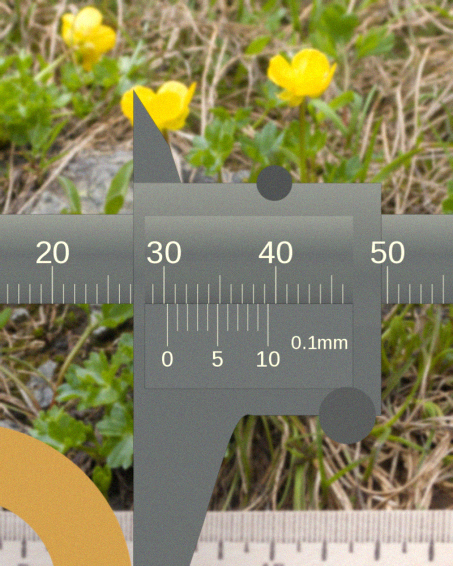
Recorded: 30.3 (mm)
